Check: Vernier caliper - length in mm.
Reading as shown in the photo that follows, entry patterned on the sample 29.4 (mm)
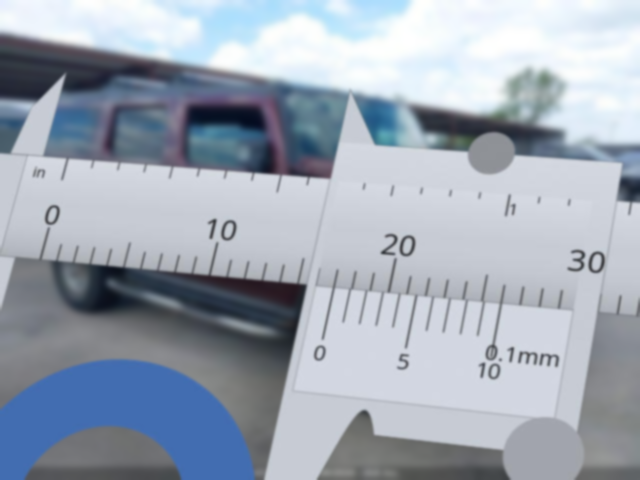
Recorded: 17.0 (mm)
